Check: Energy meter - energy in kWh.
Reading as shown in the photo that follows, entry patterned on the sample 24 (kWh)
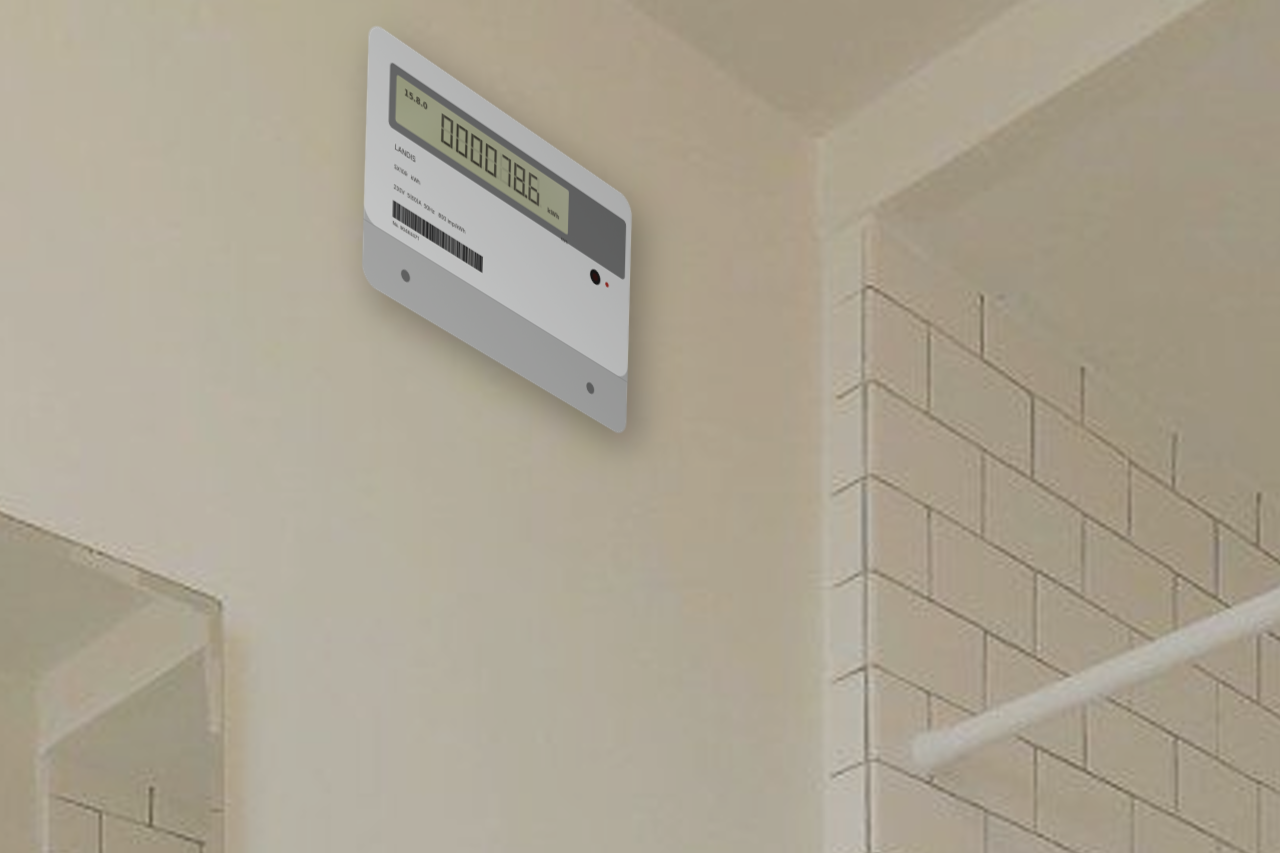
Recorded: 78.6 (kWh)
